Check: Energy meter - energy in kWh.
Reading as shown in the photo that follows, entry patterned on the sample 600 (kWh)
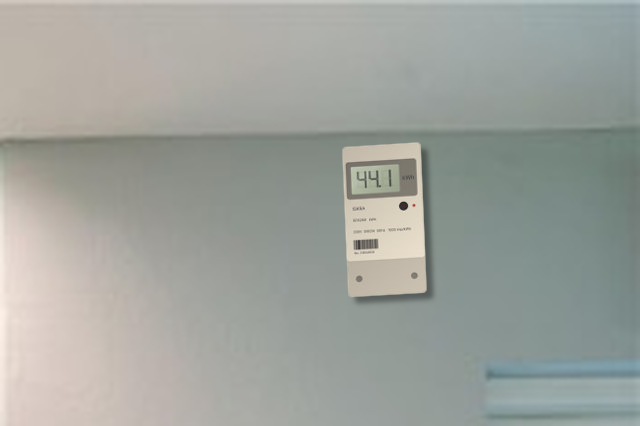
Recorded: 44.1 (kWh)
